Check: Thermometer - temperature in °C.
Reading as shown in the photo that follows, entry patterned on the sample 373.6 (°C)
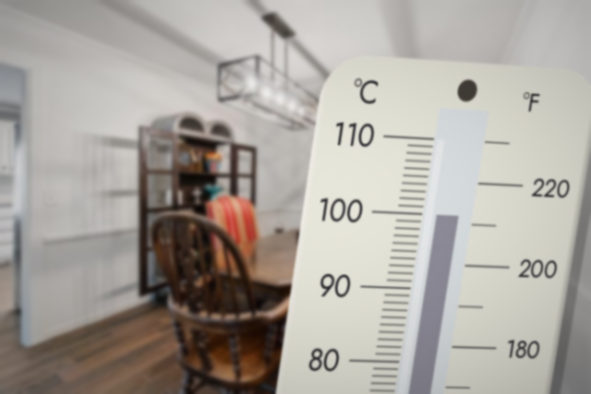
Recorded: 100 (°C)
